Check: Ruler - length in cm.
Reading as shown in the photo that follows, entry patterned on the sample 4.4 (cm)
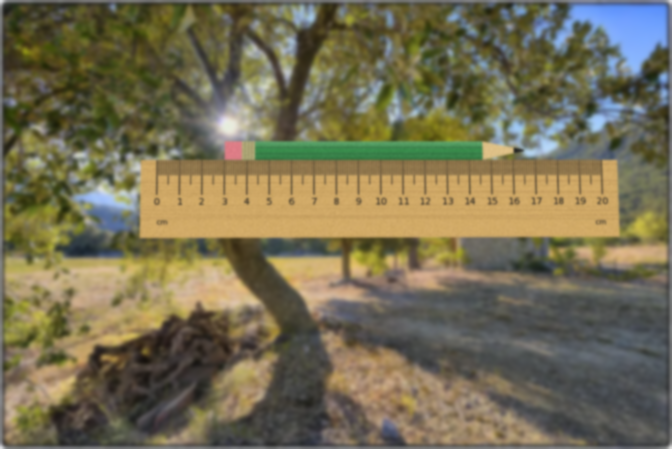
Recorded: 13.5 (cm)
